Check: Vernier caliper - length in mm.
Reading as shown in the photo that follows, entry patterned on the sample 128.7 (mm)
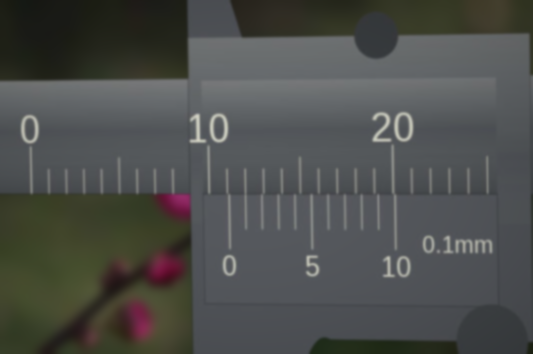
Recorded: 11.1 (mm)
